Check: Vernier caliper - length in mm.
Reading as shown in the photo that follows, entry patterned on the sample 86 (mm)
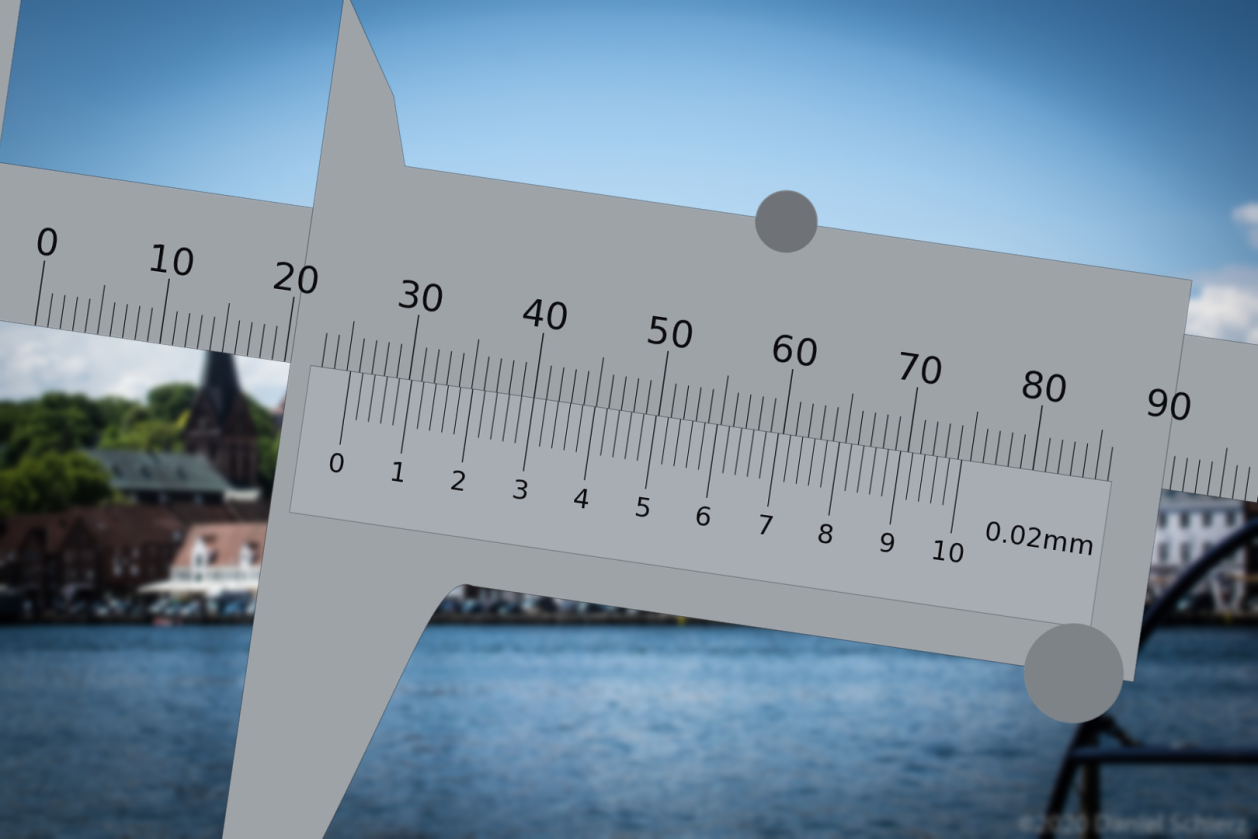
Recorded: 25.3 (mm)
